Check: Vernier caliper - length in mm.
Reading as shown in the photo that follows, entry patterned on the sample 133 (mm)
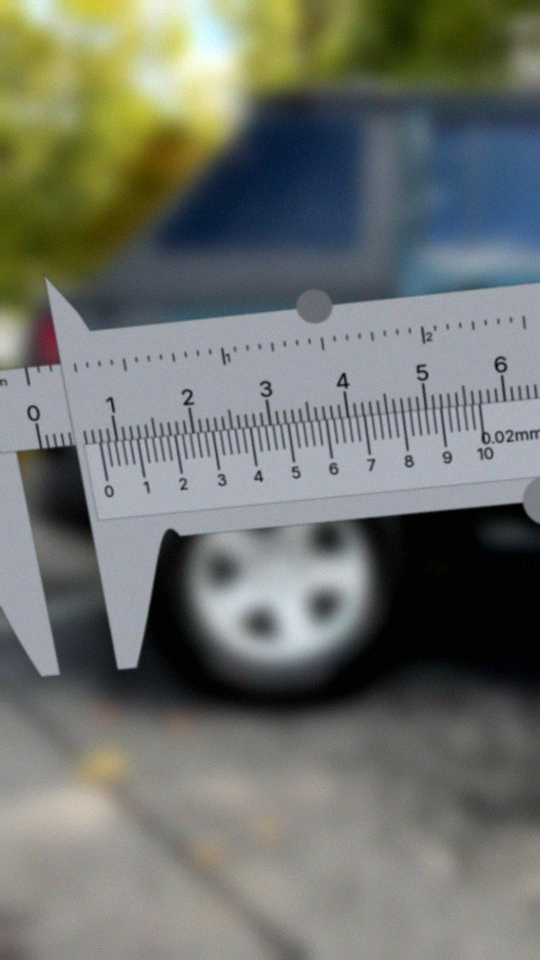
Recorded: 7.8 (mm)
